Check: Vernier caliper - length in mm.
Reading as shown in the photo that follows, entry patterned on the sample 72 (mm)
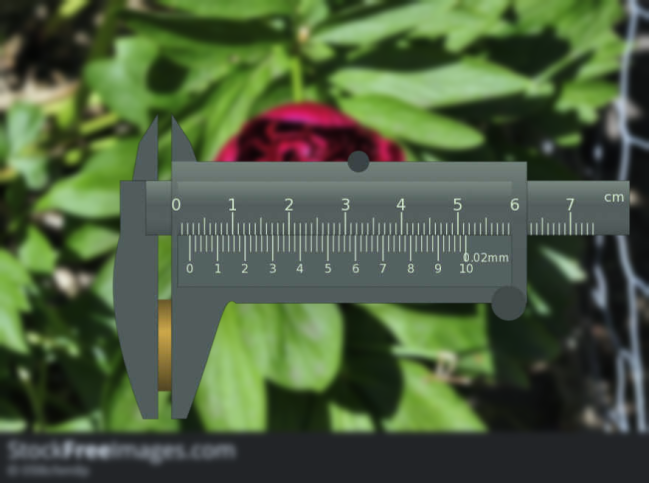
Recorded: 2.4 (mm)
